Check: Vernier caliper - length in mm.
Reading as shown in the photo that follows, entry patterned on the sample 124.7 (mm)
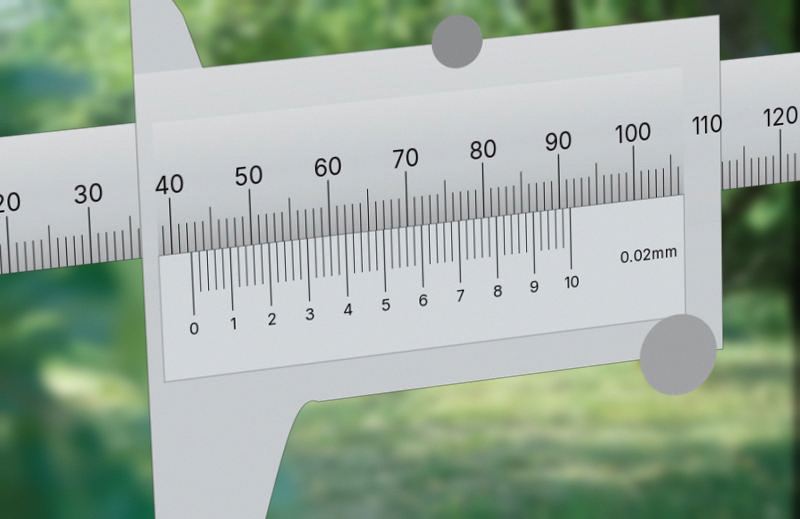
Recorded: 42.4 (mm)
